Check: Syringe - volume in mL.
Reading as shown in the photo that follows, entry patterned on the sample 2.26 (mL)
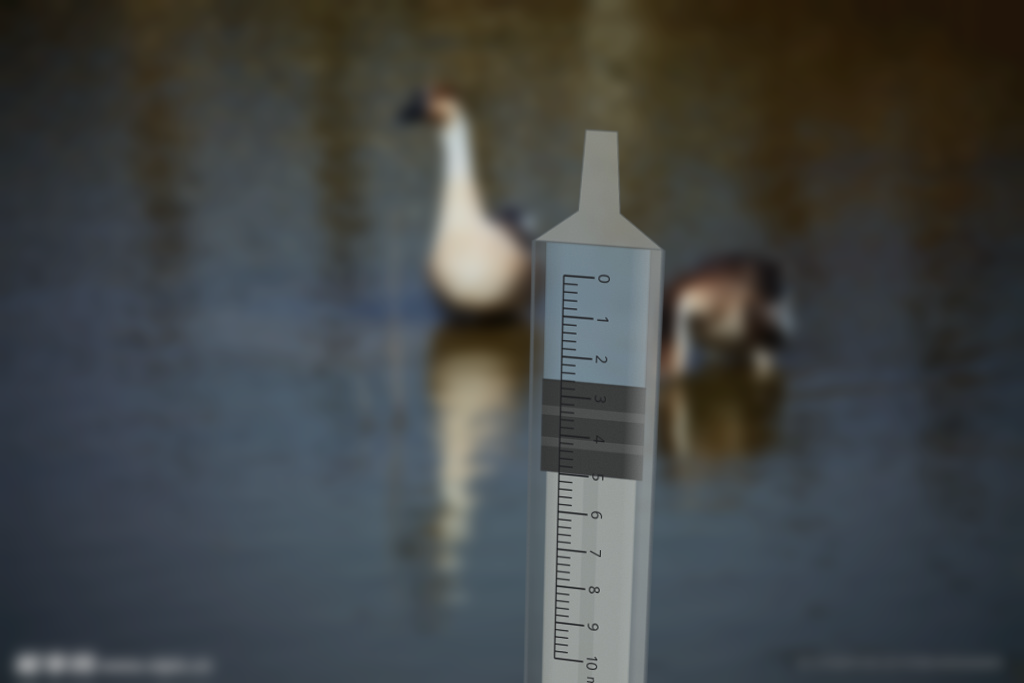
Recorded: 2.6 (mL)
